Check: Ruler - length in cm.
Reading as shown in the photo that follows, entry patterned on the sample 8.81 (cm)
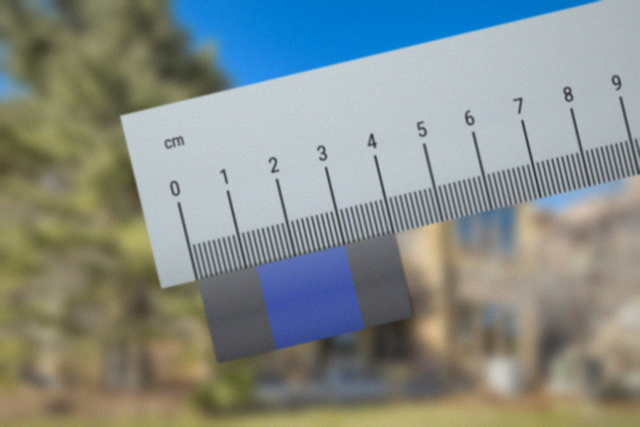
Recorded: 4 (cm)
